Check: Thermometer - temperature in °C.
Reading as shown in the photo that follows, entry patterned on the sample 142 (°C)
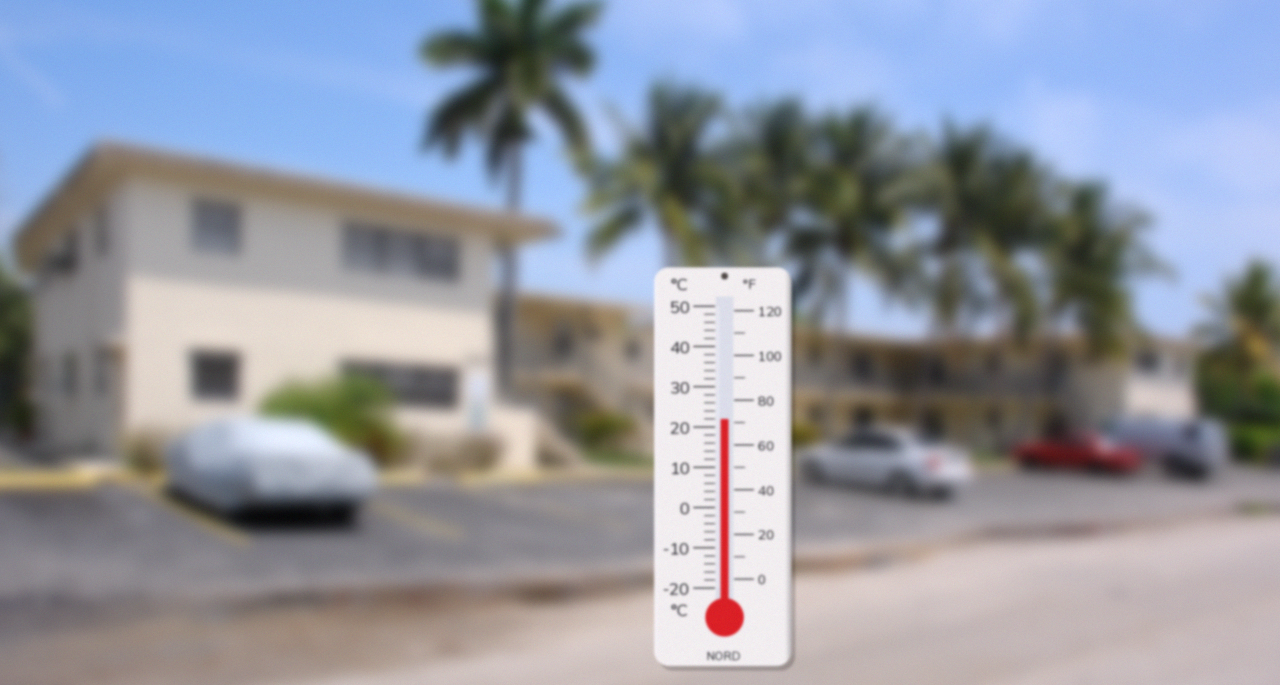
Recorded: 22 (°C)
